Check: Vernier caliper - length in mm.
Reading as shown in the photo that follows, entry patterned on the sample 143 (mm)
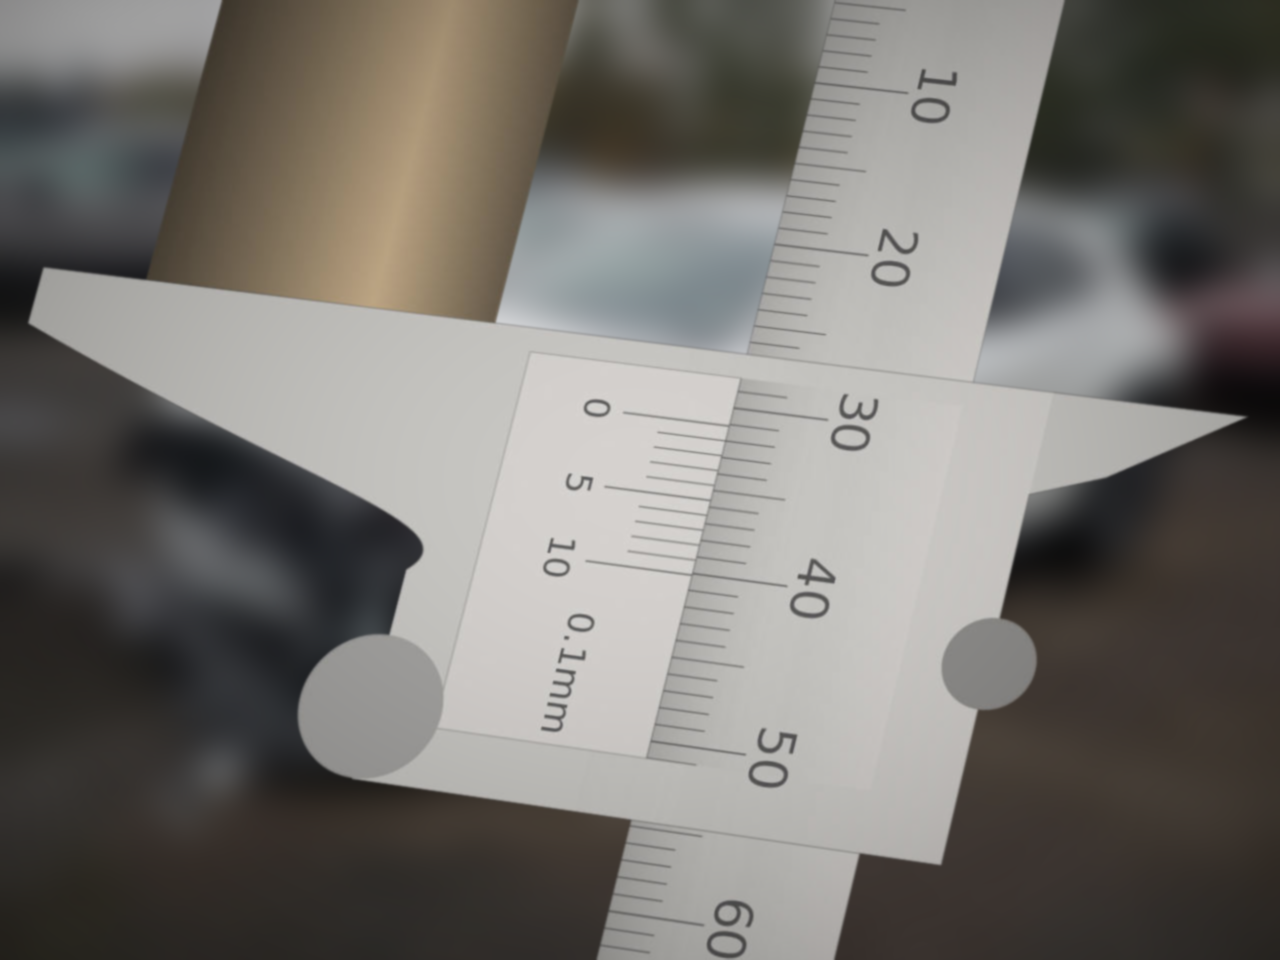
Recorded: 31.1 (mm)
